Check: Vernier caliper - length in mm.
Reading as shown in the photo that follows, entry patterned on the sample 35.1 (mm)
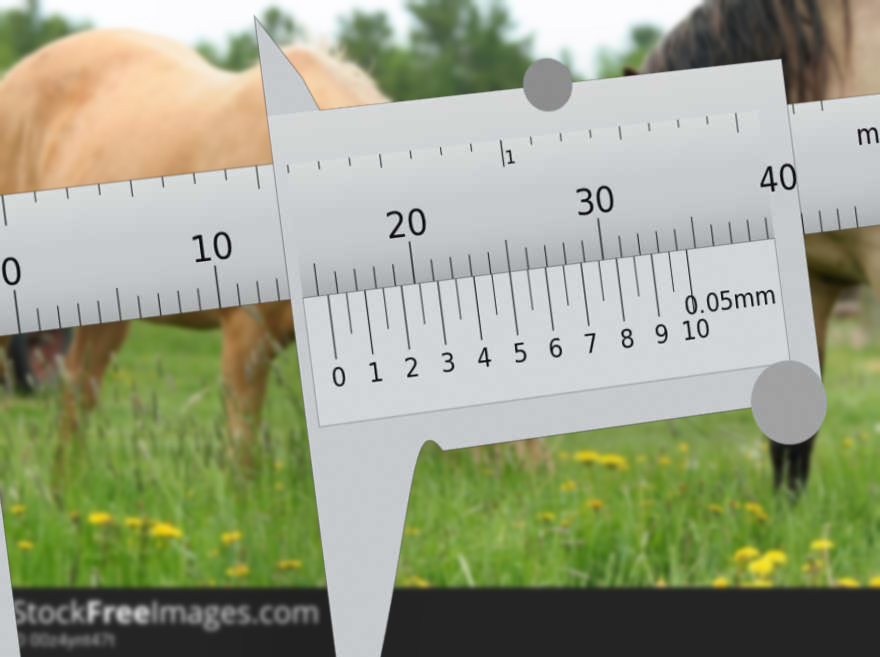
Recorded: 15.5 (mm)
